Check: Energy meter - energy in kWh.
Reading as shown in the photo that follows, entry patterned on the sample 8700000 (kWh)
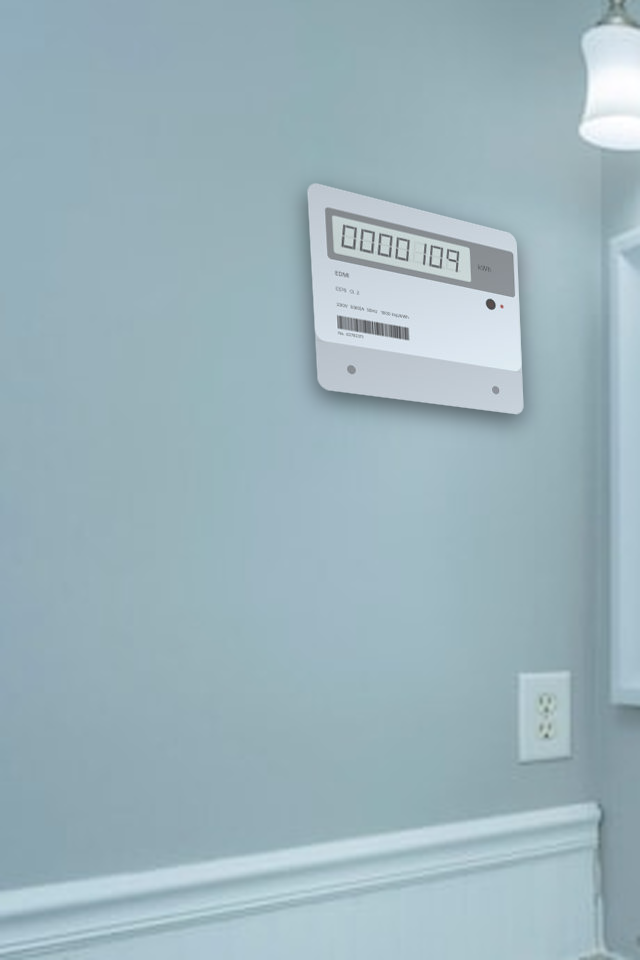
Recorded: 109 (kWh)
